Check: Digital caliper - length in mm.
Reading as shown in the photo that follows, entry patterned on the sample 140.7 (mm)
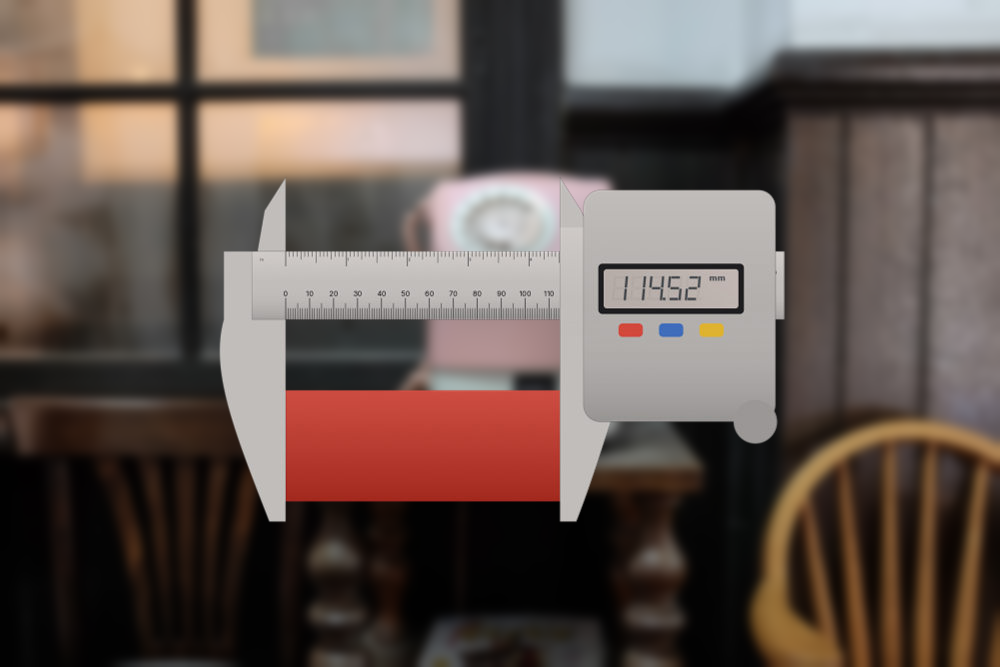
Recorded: 114.52 (mm)
